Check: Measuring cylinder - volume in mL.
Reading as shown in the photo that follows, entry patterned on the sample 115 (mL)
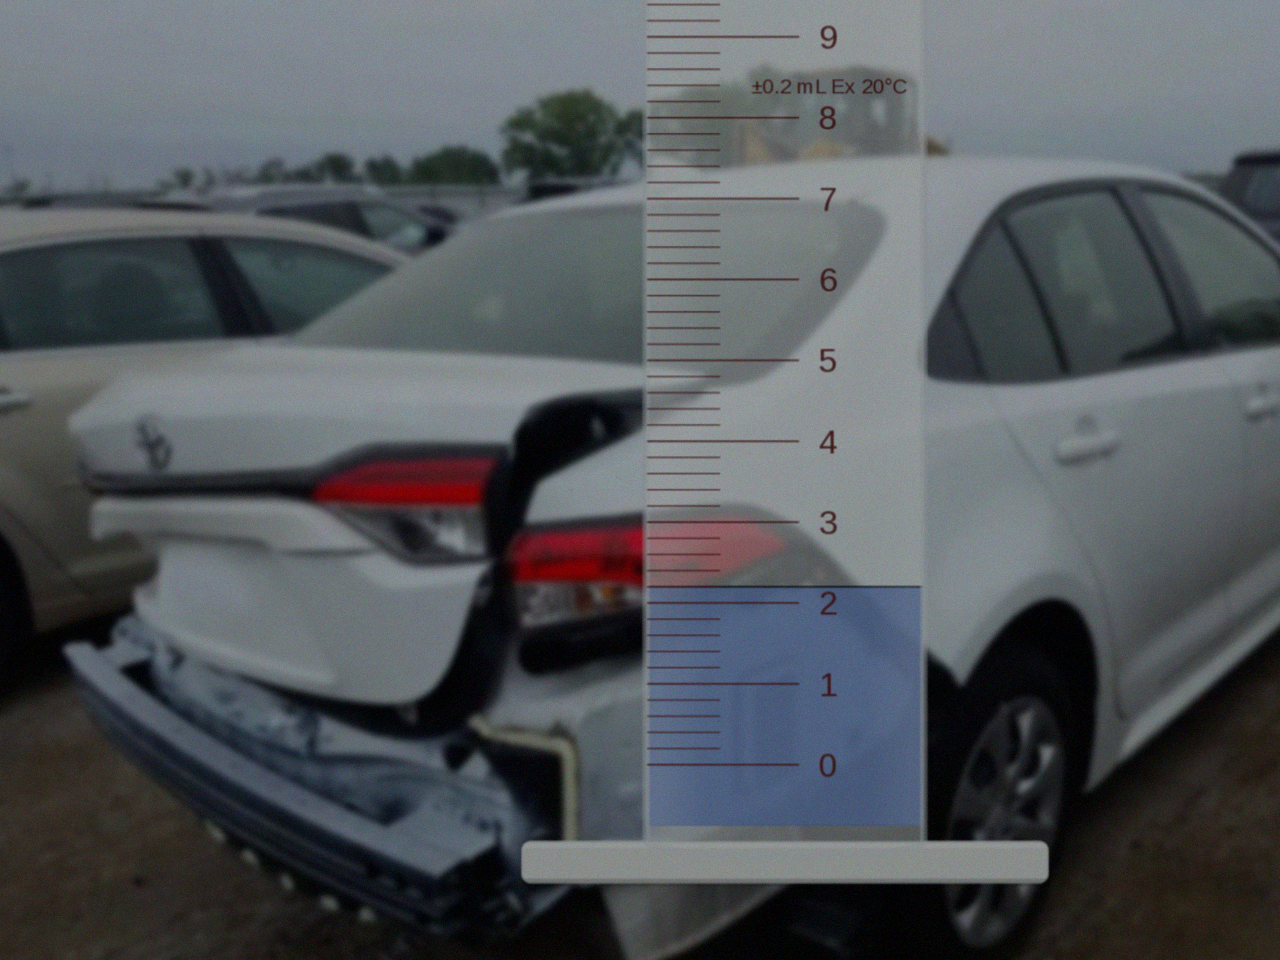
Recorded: 2.2 (mL)
